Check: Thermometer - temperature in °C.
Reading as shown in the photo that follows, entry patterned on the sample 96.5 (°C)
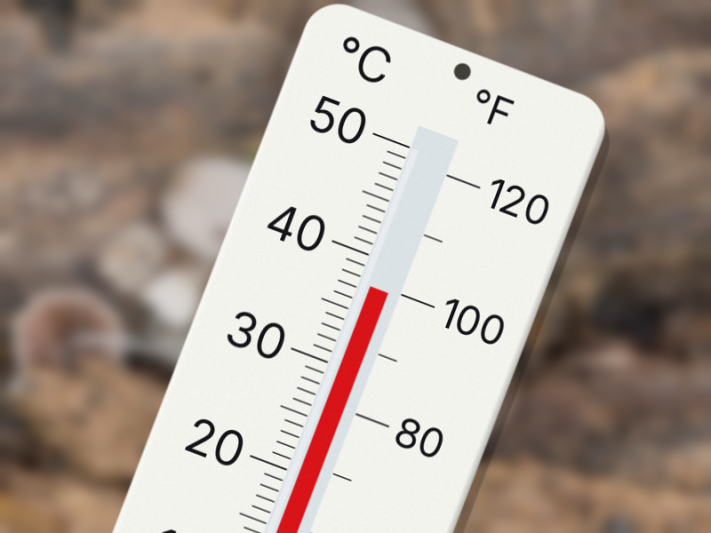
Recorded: 37.5 (°C)
